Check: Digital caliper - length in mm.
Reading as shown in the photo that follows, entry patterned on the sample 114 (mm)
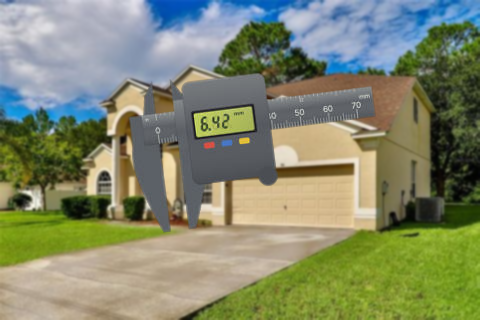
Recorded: 6.42 (mm)
